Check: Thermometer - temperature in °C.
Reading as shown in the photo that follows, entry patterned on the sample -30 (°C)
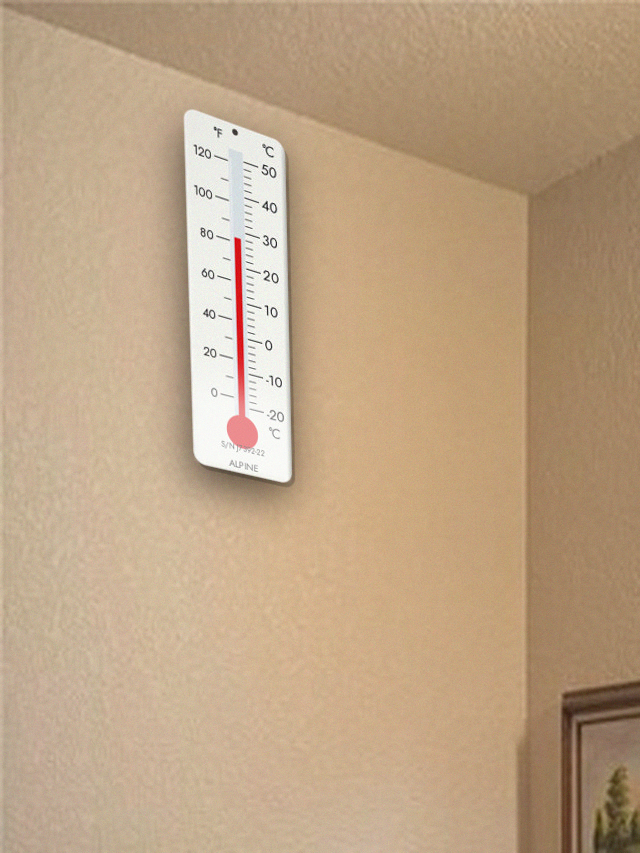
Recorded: 28 (°C)
